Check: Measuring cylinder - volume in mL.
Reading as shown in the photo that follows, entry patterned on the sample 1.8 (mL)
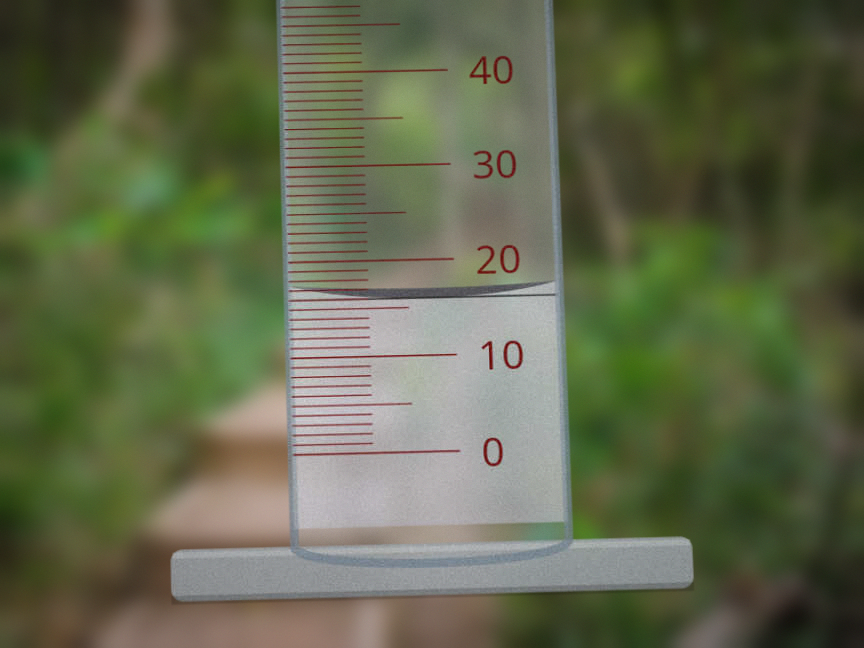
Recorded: 16 (mL)
